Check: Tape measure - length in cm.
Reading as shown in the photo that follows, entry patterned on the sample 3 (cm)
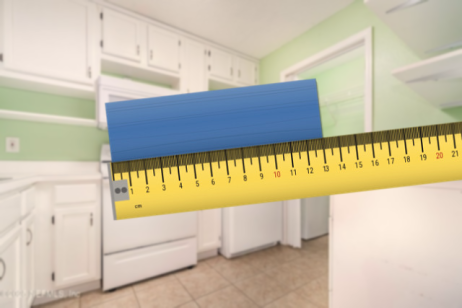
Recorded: 13 (cm)
